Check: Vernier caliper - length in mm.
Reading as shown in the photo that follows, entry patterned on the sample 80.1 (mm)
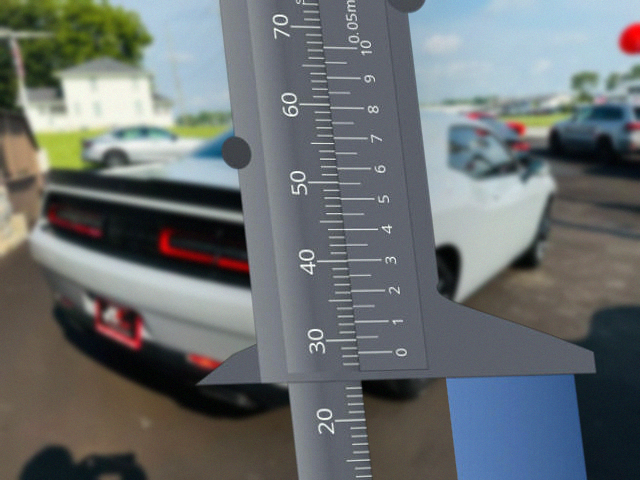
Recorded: 28.4 (mm)
